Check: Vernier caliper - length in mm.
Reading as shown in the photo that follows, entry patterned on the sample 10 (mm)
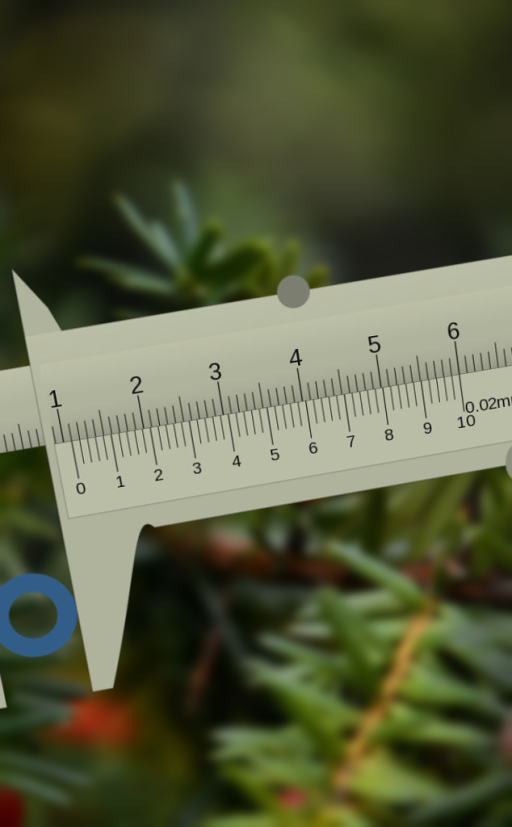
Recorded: 11.0 (mm)
